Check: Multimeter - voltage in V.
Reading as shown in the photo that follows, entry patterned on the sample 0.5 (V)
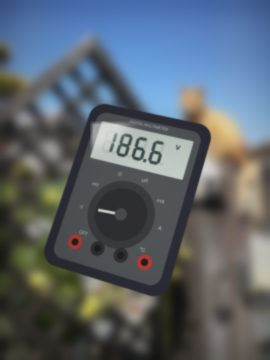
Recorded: 186.6 (V)
